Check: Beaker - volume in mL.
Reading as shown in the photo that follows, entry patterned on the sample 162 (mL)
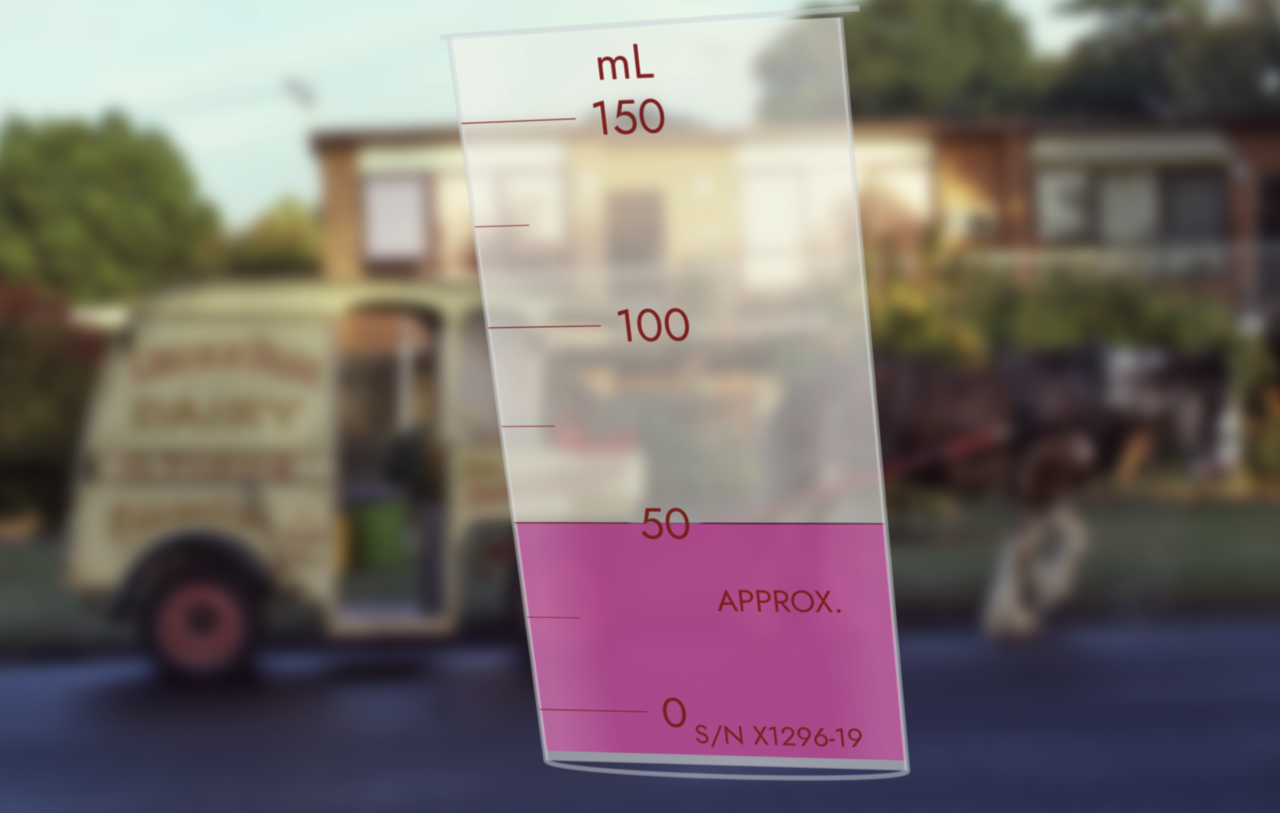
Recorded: 50 (mL)
